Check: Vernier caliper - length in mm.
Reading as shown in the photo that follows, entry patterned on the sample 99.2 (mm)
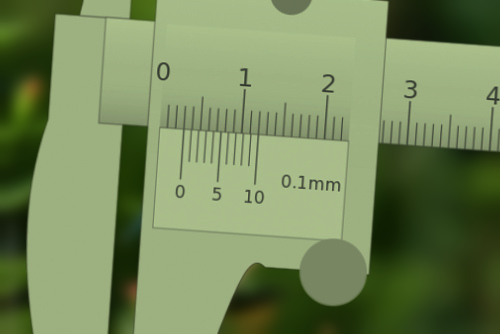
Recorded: 3.0 (mm)
